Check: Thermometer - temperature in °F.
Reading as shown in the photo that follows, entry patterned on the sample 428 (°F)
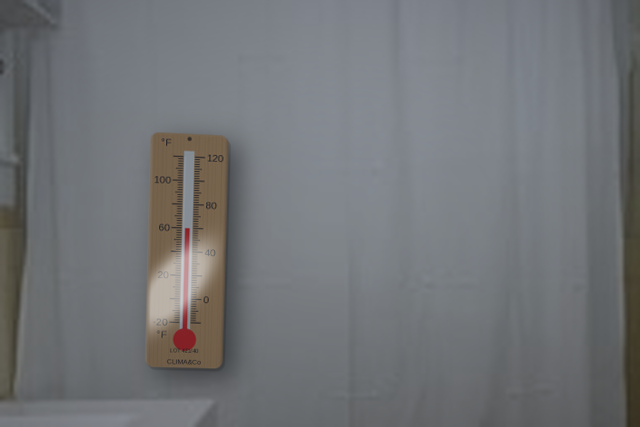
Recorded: 60 (°F)
